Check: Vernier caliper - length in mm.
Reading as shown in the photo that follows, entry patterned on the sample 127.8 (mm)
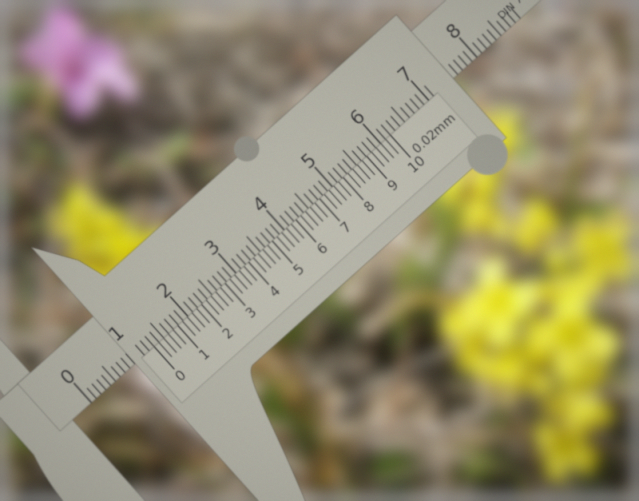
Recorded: 13.0 (mm)
